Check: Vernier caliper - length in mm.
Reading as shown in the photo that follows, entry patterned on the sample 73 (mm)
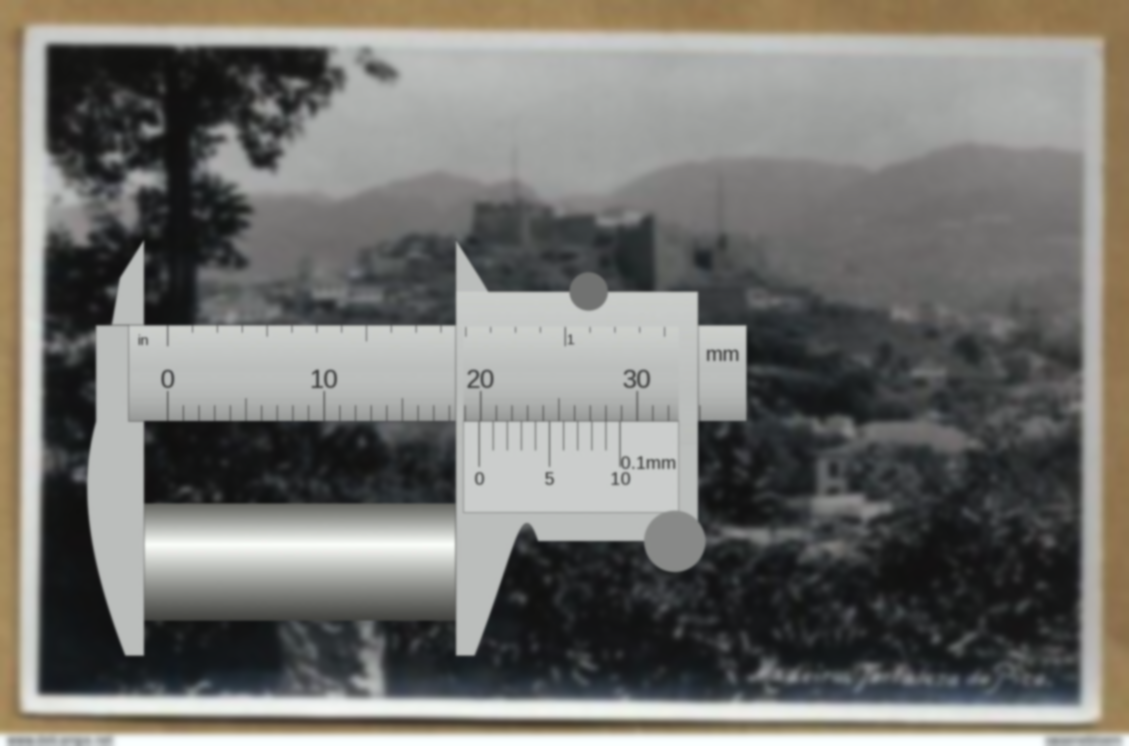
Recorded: 19.9 (mm)
